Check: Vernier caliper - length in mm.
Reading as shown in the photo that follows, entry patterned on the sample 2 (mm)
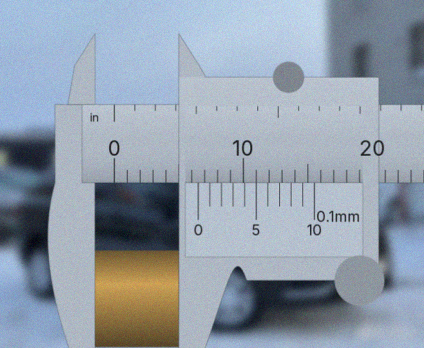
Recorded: 6.5 (mm)
